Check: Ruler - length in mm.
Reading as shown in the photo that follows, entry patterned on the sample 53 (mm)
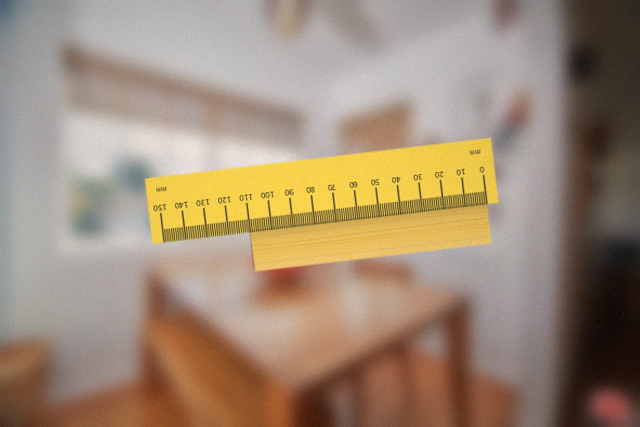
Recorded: 110 (mm)
